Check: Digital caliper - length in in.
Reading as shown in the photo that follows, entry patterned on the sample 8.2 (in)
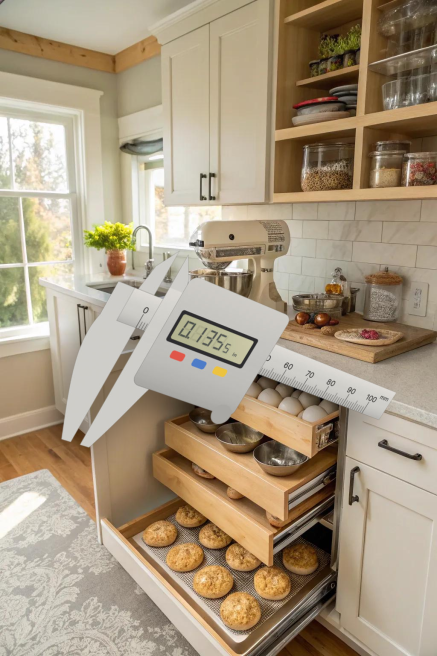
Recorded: 0.1355 (in)
